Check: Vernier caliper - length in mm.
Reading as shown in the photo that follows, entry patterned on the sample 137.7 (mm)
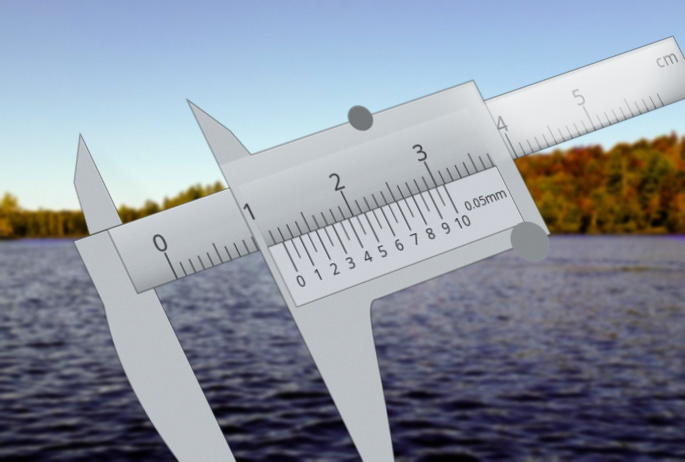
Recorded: 11.8 (mm)
